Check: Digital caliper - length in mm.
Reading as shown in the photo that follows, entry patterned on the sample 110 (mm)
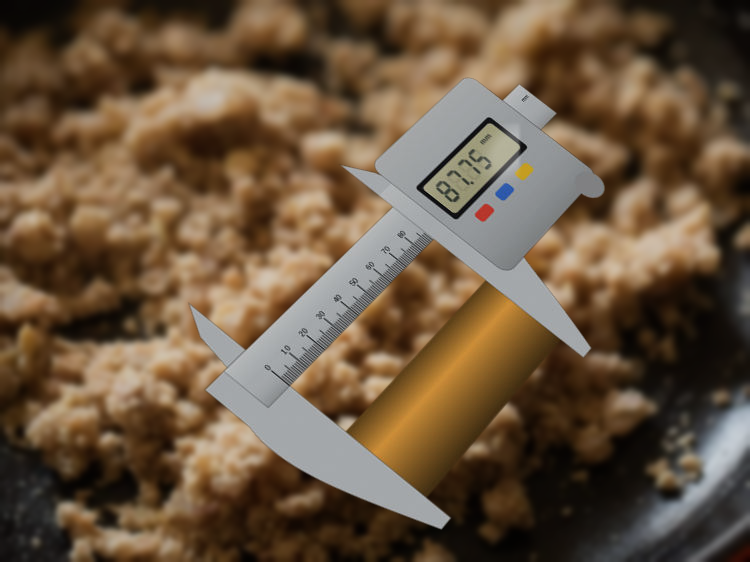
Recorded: 87.75 (mm)
